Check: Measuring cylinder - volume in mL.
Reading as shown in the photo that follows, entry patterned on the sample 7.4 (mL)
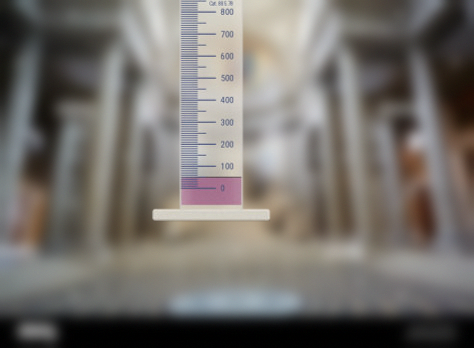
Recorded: 50 (mL)
